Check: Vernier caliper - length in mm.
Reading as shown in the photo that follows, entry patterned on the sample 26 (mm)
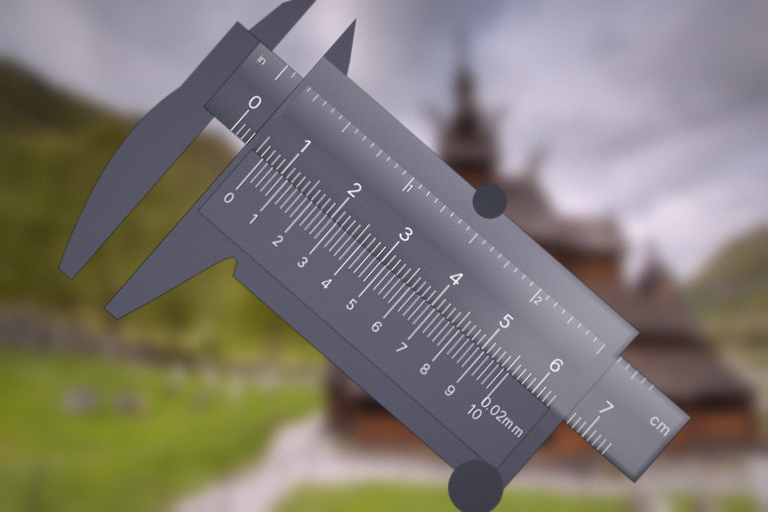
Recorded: 6.4 (mm)
